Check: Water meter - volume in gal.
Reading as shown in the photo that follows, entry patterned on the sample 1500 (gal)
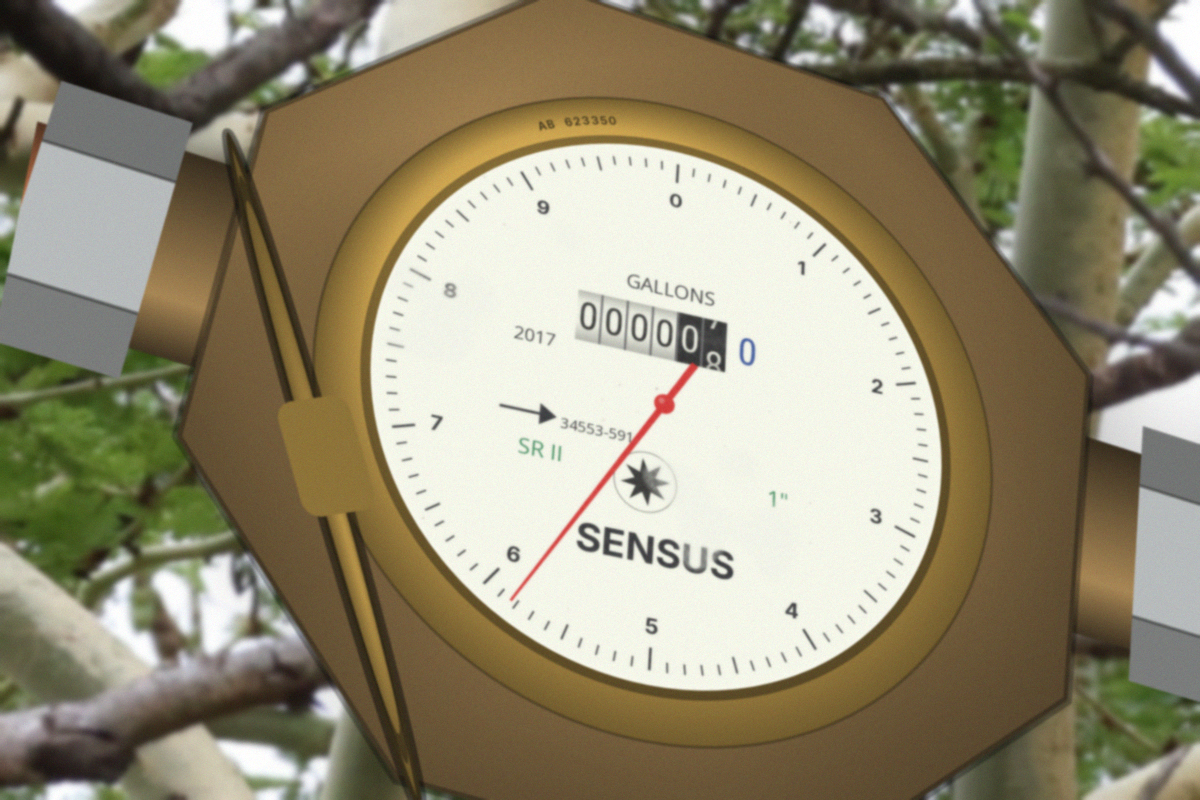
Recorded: 75.8 (gal)
